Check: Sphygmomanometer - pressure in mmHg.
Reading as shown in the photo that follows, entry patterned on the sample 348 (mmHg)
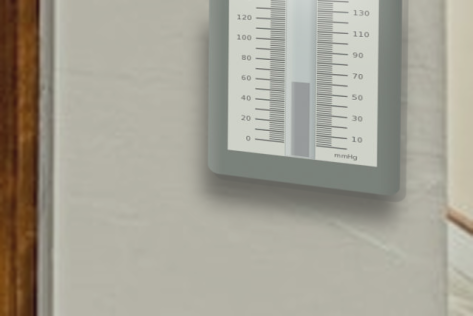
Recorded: 60 (mmHg)
